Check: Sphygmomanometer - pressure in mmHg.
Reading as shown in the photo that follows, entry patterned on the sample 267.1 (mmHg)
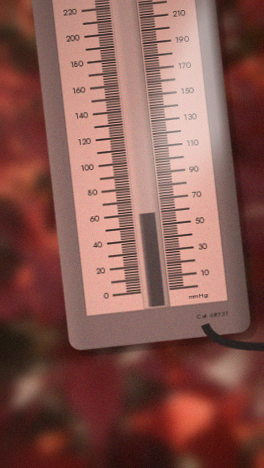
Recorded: 60 (mmHg)
